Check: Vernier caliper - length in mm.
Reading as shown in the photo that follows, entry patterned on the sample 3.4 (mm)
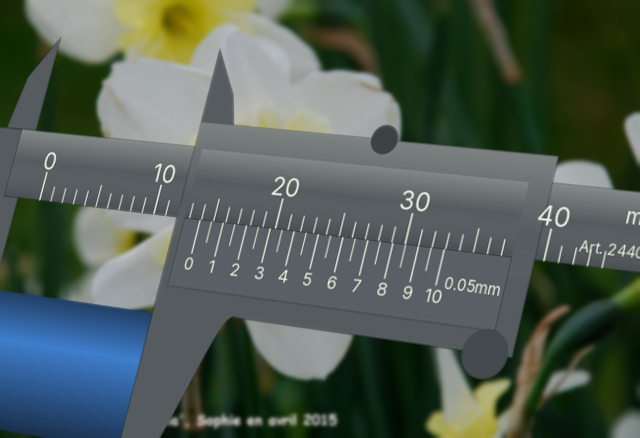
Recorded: 13.9 (mm)
